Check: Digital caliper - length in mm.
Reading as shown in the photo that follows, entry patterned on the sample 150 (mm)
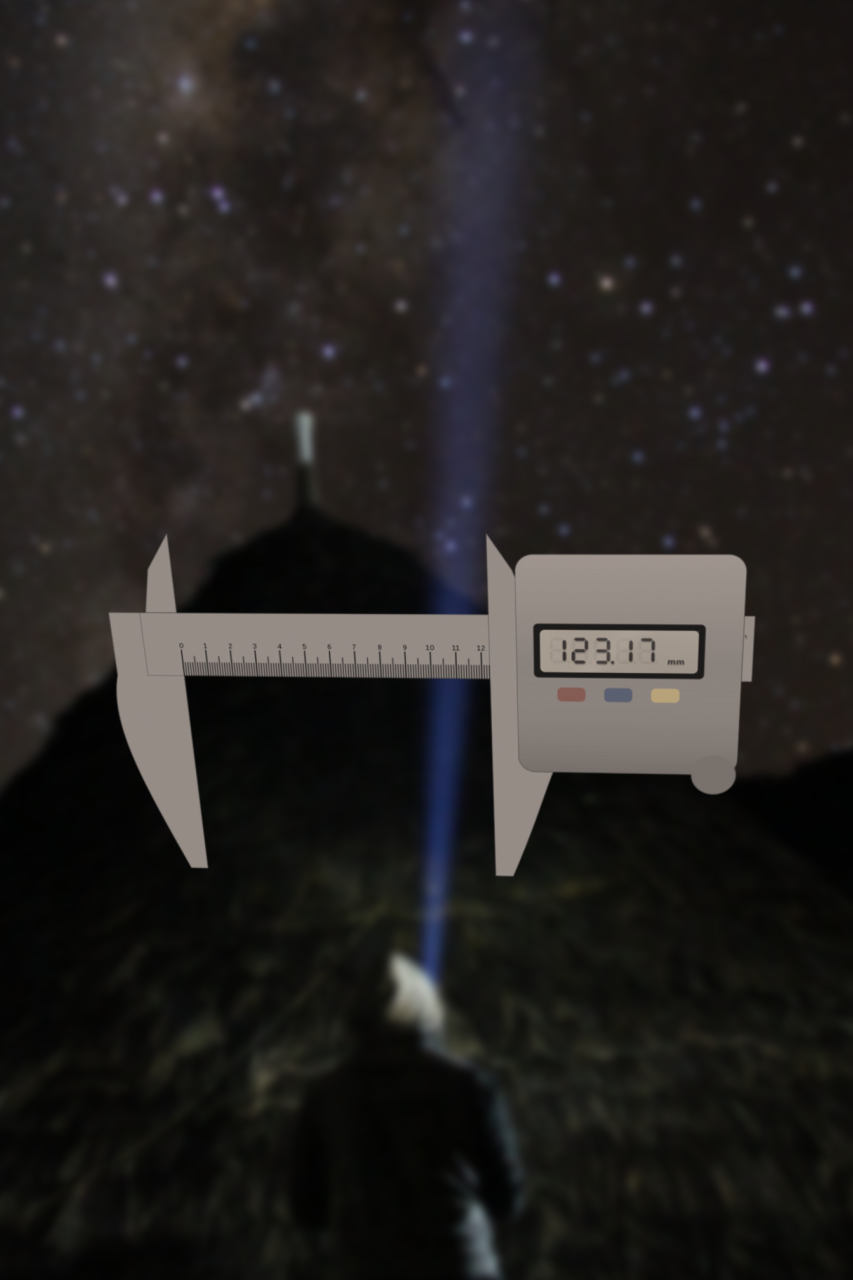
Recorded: 123.17 (mm)
